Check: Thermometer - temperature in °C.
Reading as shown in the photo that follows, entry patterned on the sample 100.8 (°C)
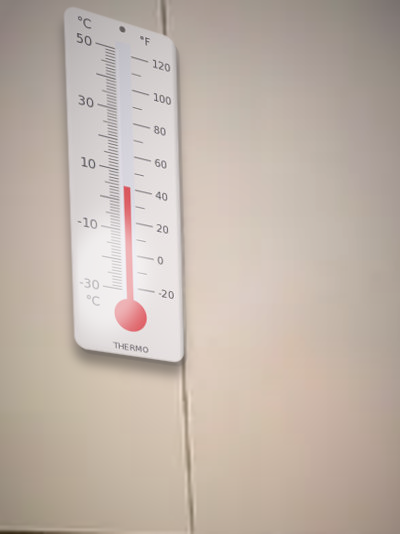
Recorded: 5 (°C)
